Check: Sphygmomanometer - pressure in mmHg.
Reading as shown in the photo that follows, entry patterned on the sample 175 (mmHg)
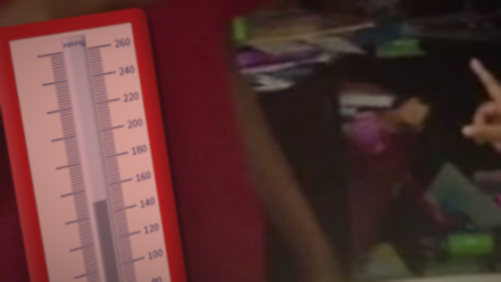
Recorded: 150 (mmHg)
